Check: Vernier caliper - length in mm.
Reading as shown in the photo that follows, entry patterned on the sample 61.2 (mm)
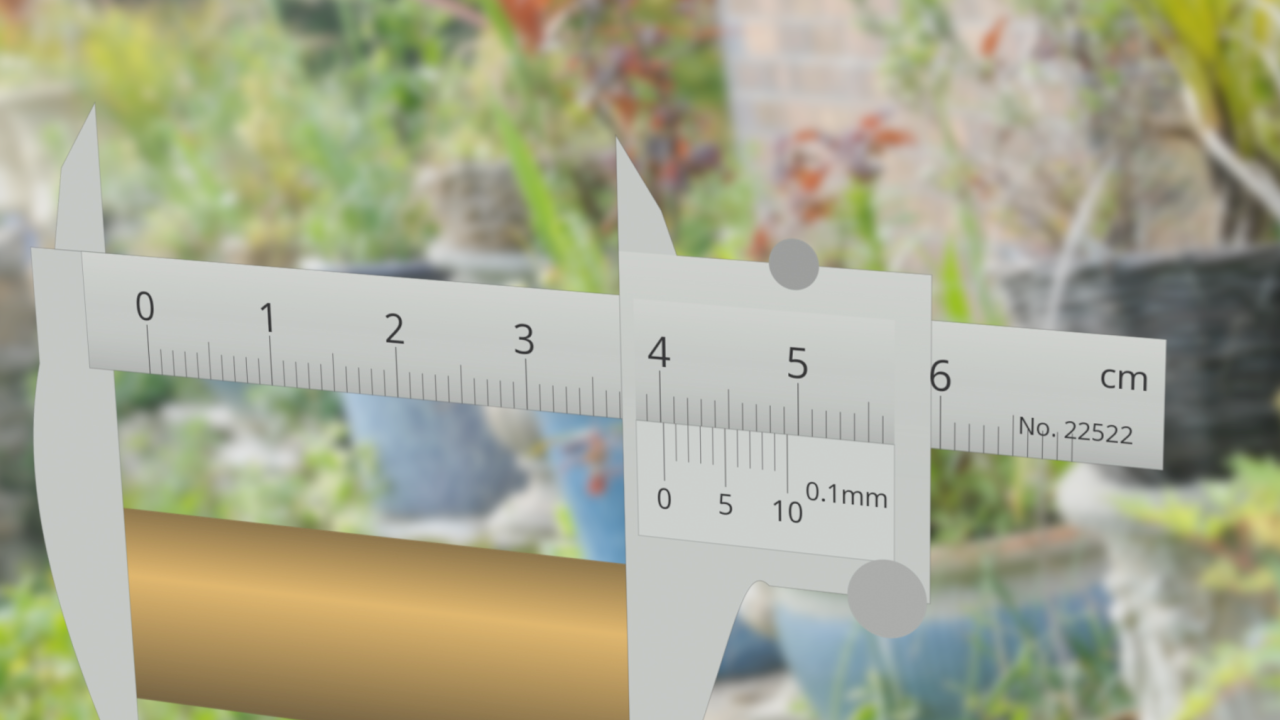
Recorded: 40.2 (mm)
